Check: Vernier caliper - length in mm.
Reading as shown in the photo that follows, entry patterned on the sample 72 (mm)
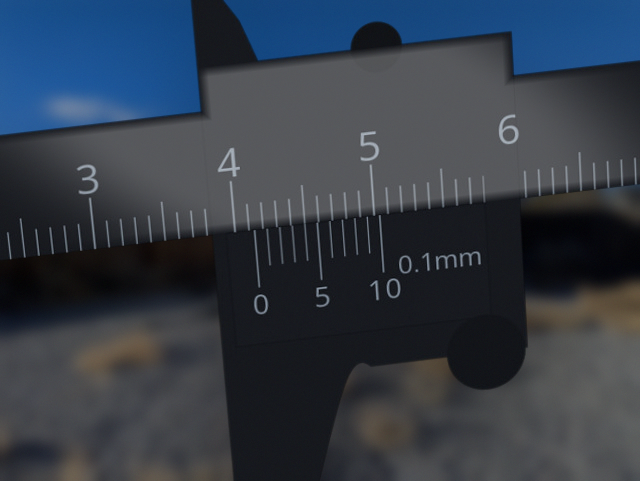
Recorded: 41.4 (mm)
